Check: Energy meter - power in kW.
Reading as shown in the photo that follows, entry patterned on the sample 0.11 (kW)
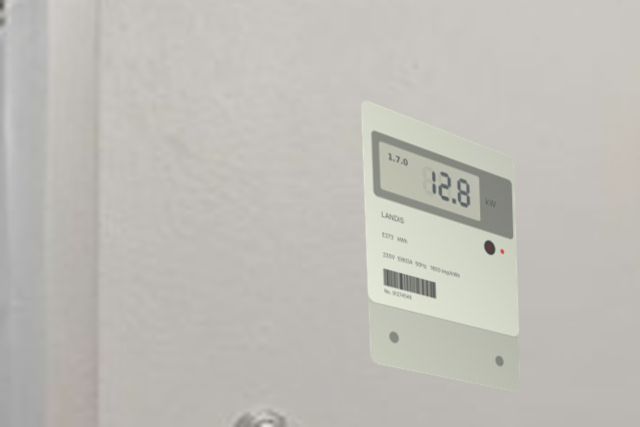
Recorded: 12.8 (kW)
